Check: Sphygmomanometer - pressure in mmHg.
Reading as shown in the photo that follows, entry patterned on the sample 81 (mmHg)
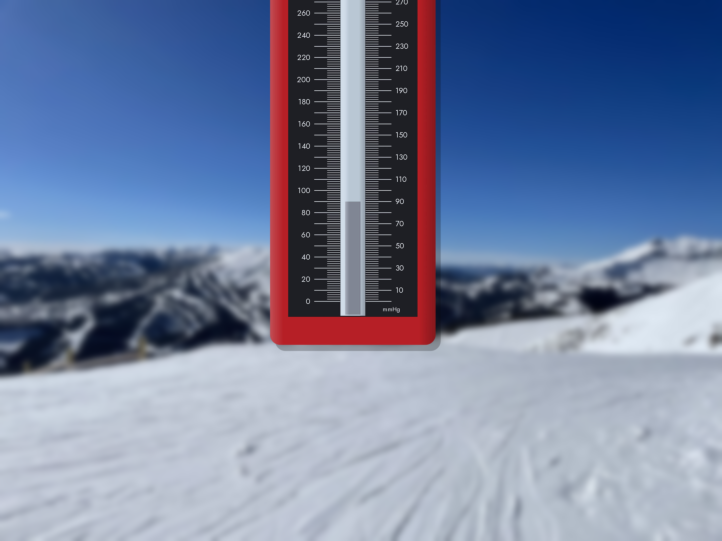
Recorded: 90 (mmHg)
